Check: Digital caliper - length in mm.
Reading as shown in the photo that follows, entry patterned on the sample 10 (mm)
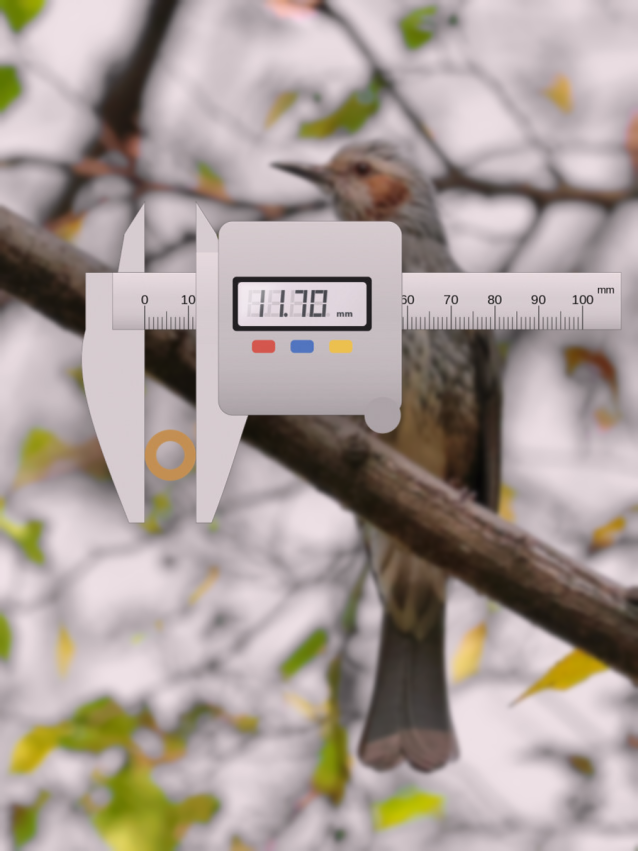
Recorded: 11.70 (mm)
